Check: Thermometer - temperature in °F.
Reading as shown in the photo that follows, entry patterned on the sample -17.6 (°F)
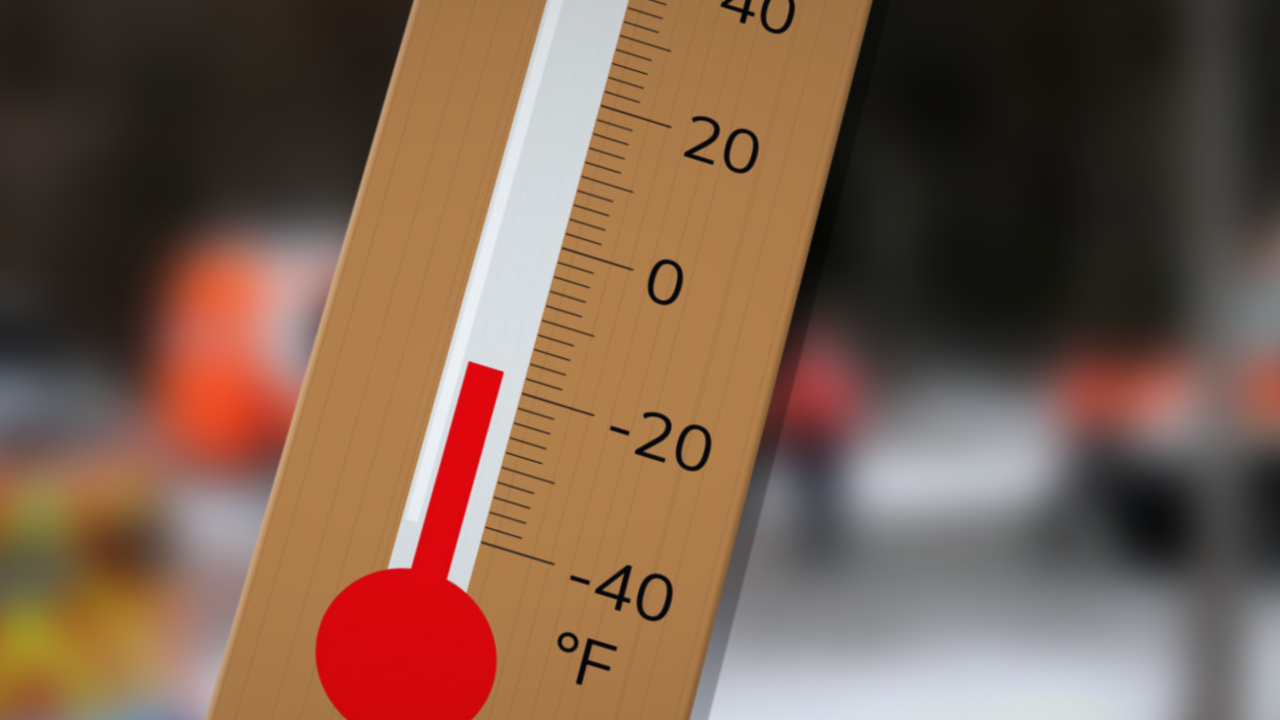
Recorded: -18 (°F)
